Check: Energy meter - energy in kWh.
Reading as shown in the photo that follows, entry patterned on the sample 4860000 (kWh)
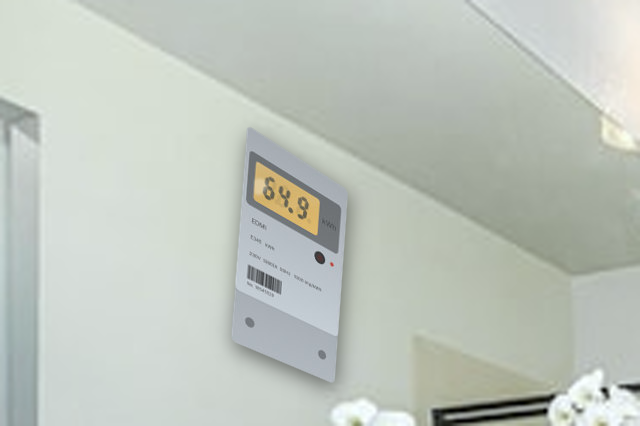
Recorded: 64.9 (kWh)
